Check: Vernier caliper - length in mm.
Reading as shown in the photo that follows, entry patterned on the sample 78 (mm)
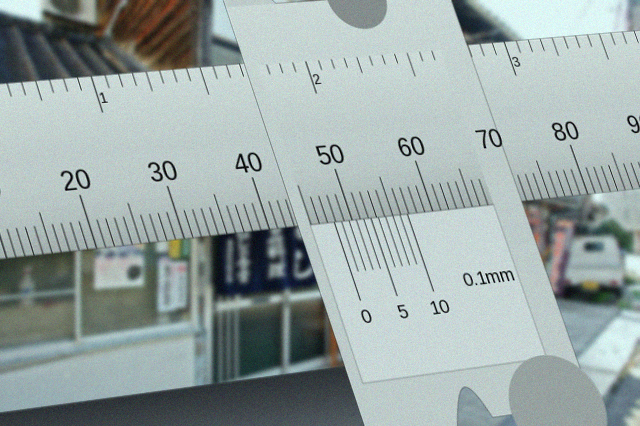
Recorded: 47.8 (mm)
